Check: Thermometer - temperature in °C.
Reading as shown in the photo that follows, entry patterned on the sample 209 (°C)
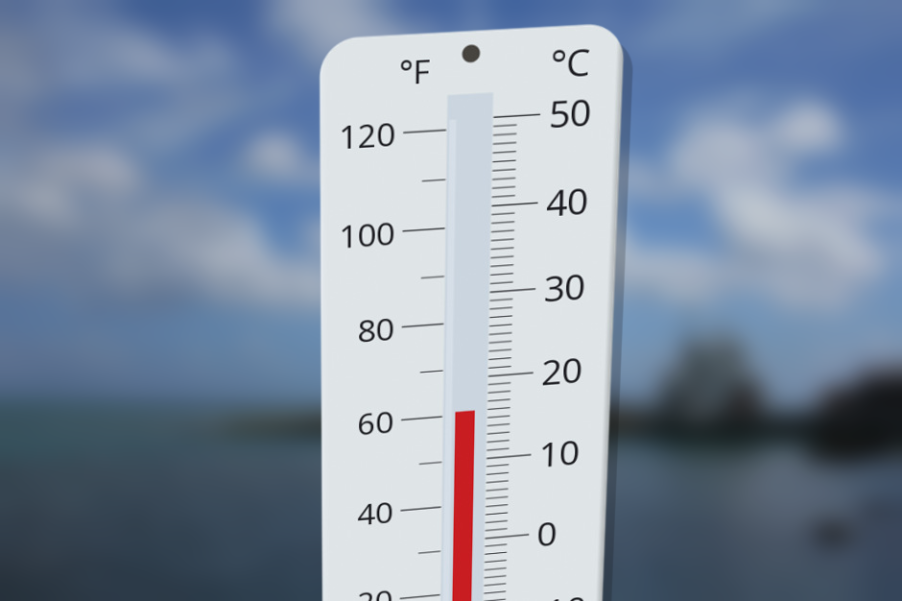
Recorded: 16 (°C)
